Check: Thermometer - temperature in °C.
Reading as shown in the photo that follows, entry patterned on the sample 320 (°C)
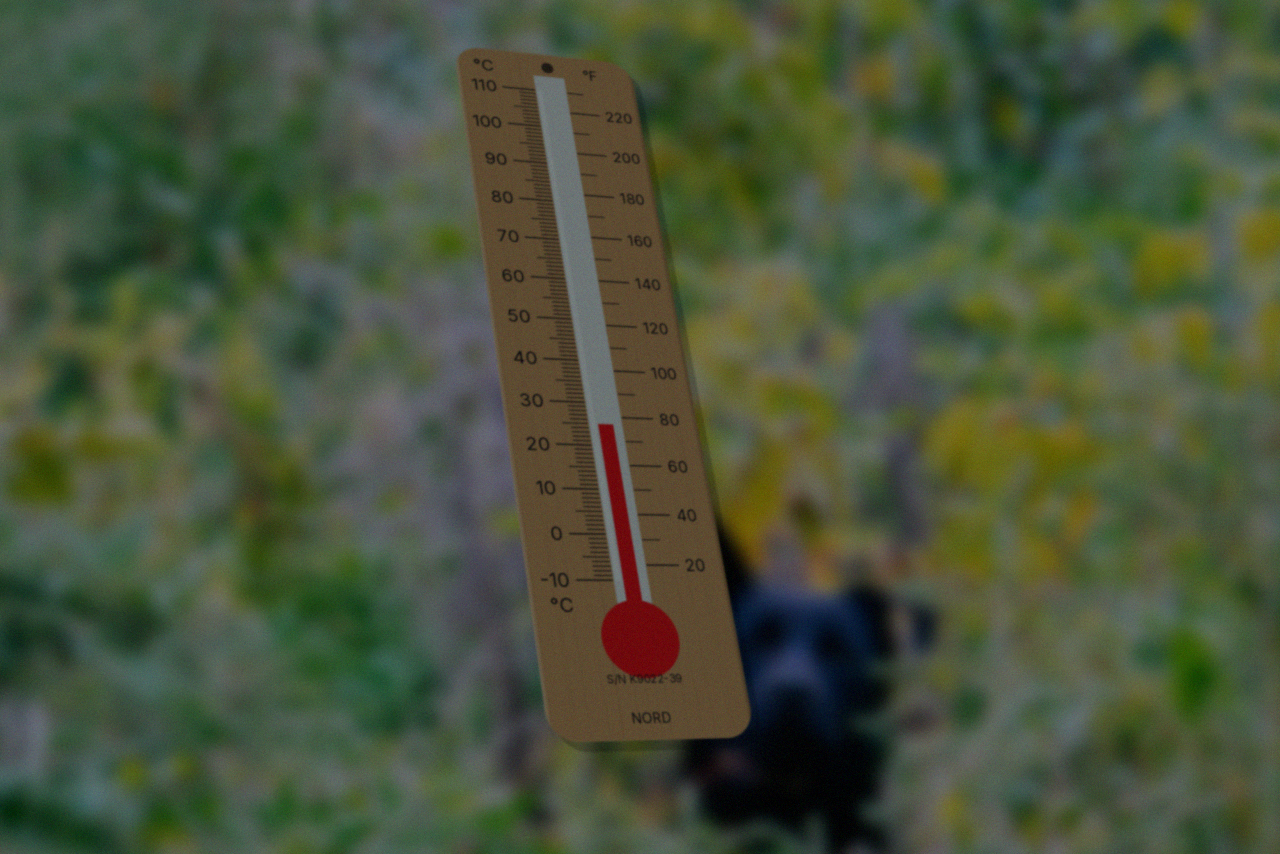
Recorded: 25 (°C)
